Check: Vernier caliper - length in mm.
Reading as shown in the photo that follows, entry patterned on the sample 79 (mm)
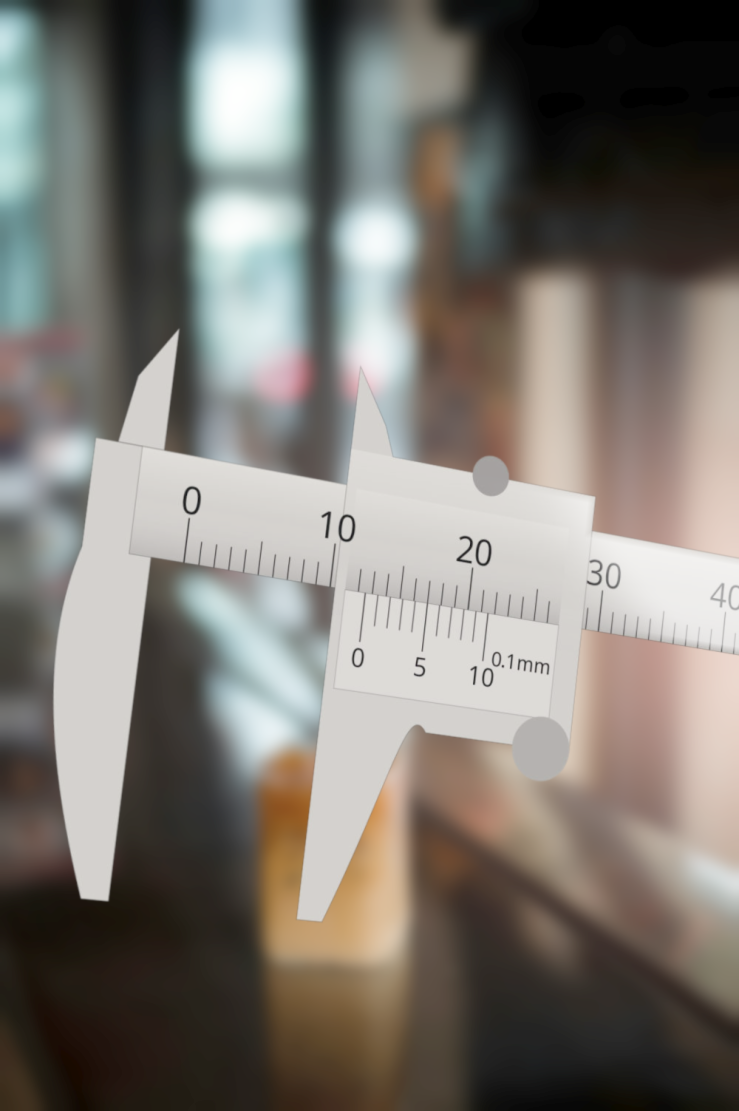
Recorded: 12.5 (mm)
